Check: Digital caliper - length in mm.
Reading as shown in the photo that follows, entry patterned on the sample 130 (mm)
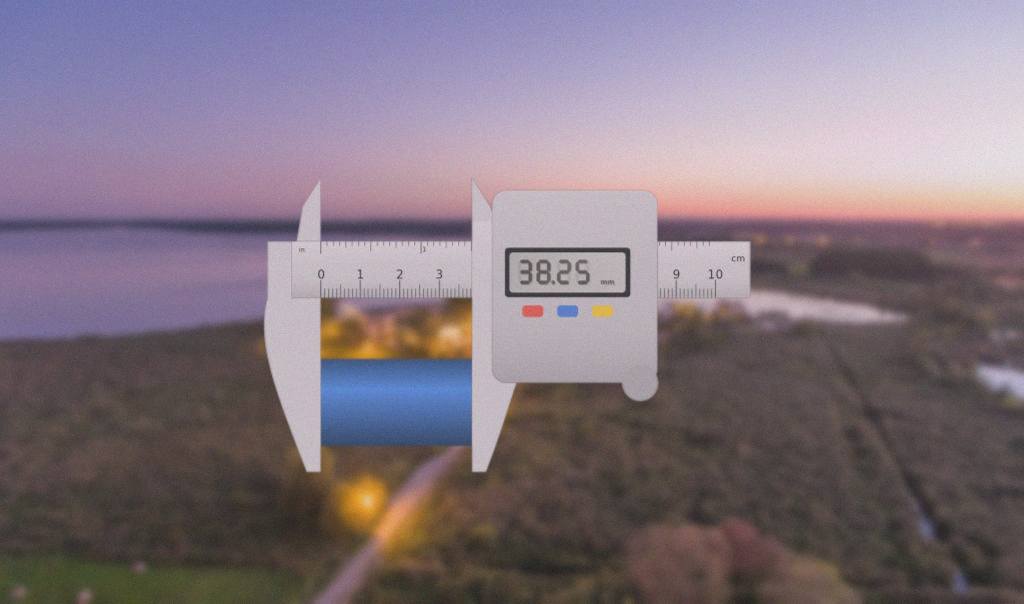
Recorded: 38.25 (mm)
